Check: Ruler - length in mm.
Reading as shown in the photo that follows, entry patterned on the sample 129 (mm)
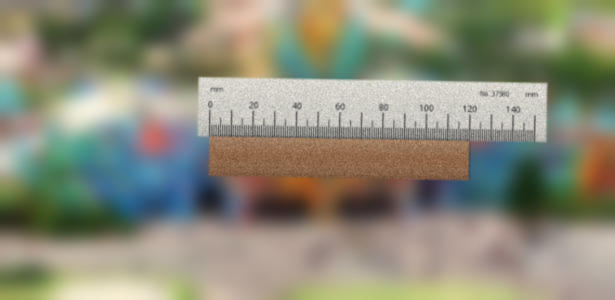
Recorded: 120 (mm)
